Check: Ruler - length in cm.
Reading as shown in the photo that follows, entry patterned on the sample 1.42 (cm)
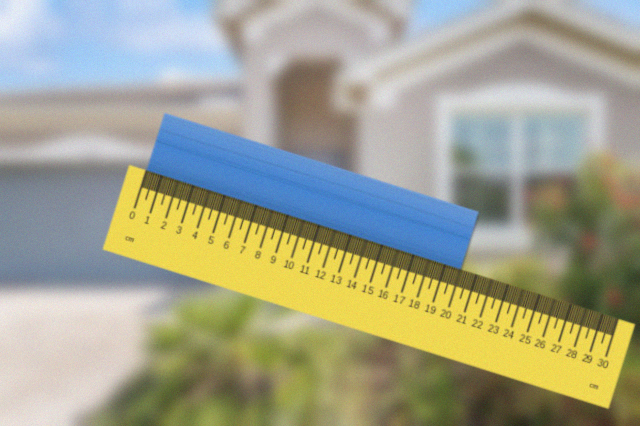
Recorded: 20 (cm)
